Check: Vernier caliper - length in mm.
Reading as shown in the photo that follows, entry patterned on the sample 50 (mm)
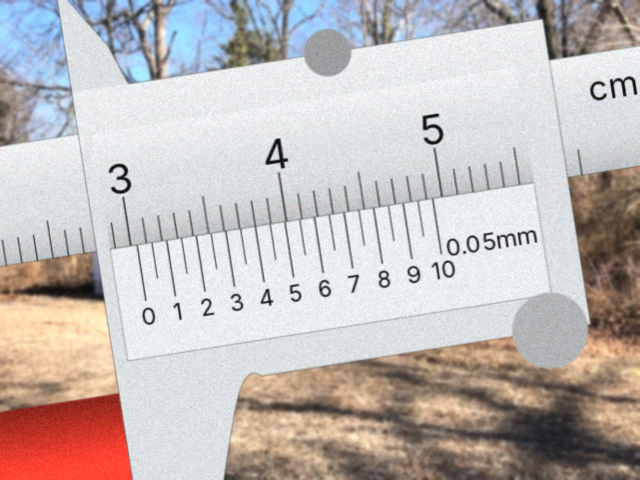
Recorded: 30.4 (mm)
